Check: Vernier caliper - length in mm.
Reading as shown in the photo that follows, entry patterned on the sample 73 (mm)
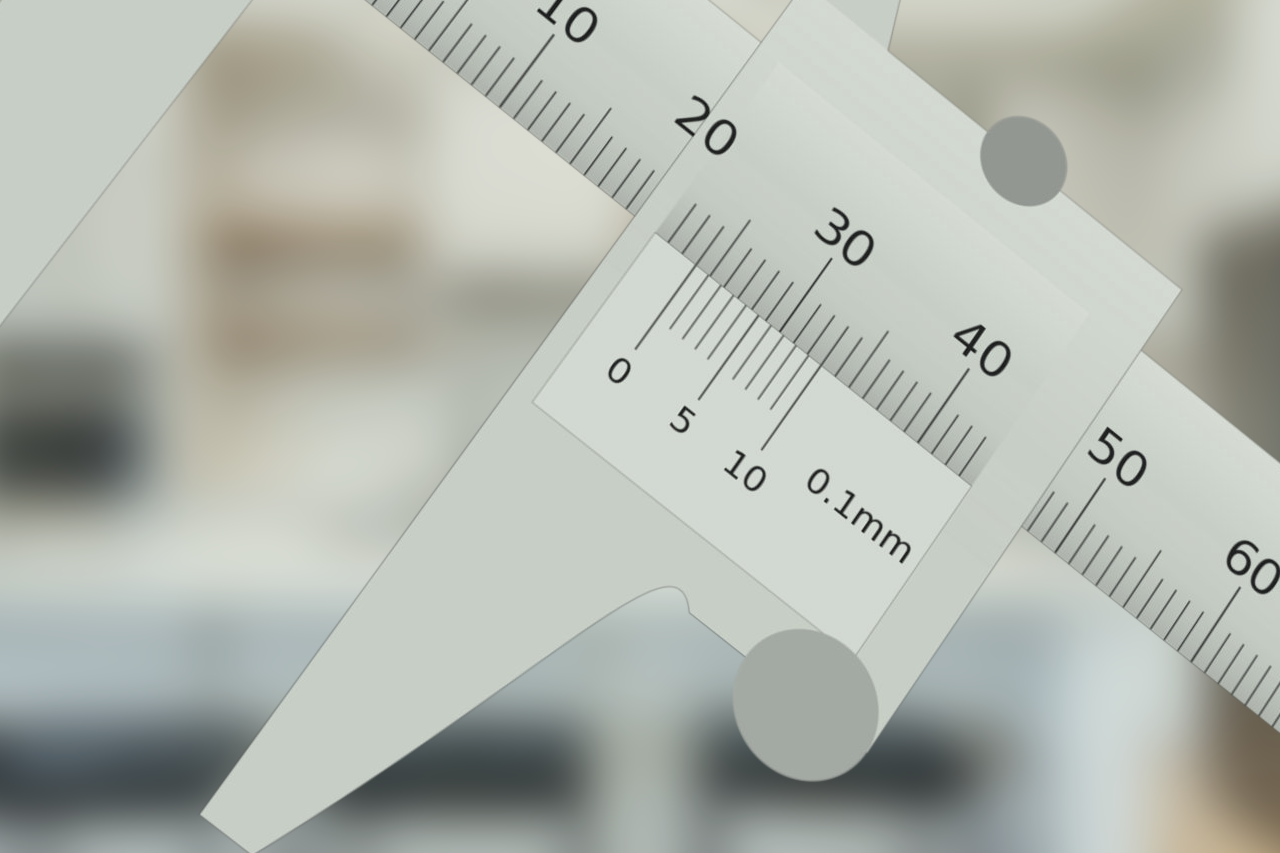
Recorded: 24.0 (mm)
